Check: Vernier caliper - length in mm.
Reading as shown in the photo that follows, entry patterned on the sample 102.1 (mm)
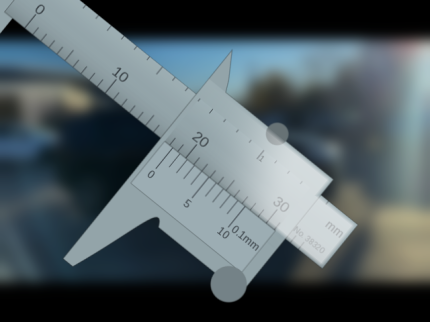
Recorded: 18.4 (mm)
